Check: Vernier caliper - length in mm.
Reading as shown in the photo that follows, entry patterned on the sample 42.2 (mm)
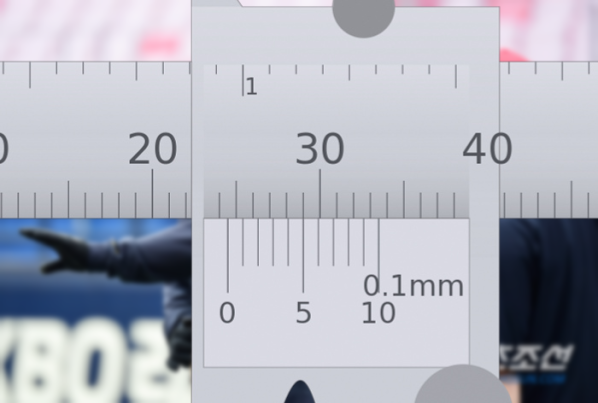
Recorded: 24.5 (mm)
